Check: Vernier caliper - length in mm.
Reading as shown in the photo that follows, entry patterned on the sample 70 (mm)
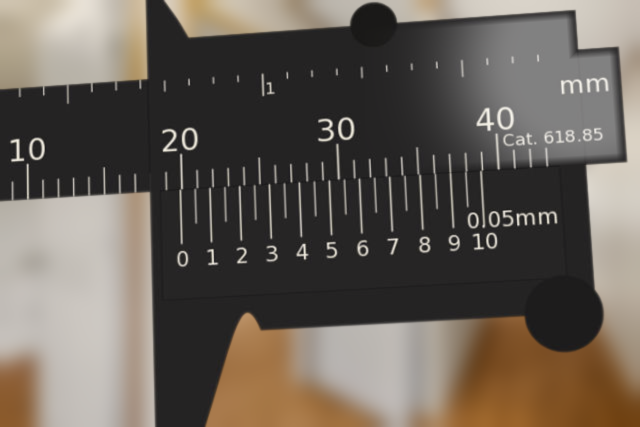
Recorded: 19.9 (mm)
